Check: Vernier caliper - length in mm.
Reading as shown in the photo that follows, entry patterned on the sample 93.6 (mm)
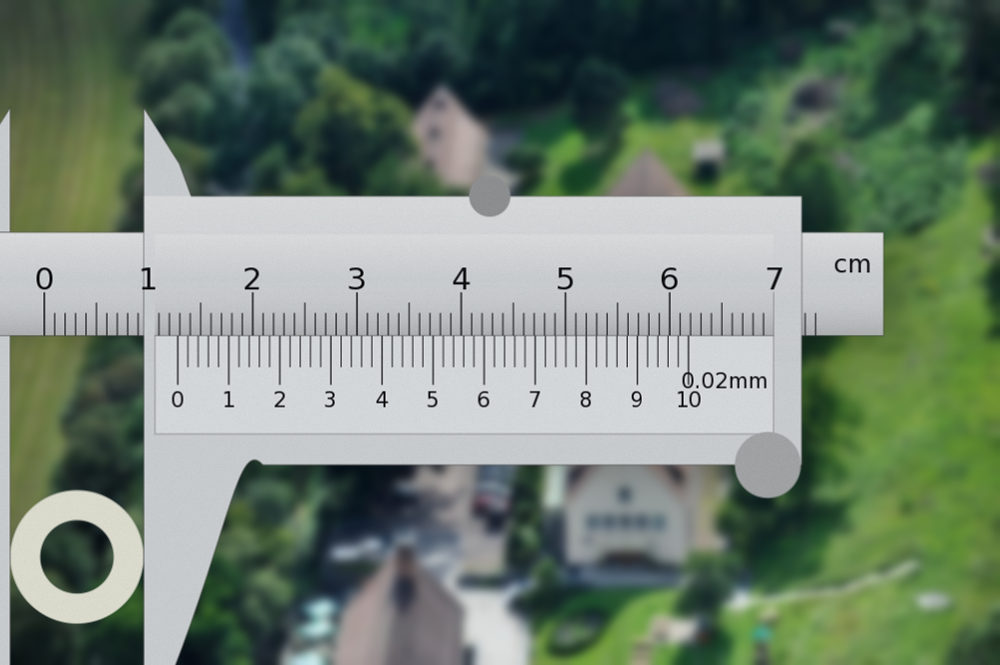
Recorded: 12.8 (mm)
